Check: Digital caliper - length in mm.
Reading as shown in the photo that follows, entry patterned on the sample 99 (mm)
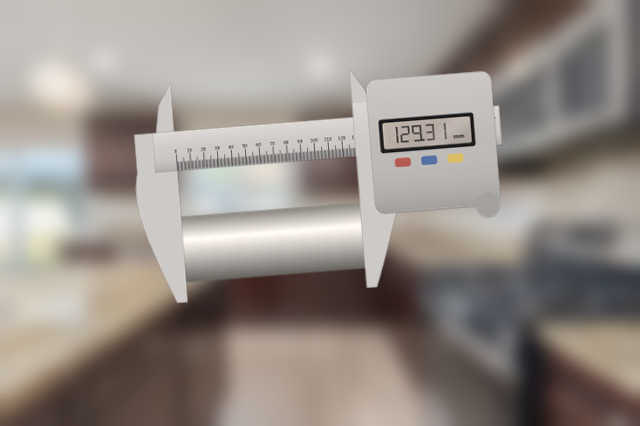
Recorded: 129.31 (mm)
